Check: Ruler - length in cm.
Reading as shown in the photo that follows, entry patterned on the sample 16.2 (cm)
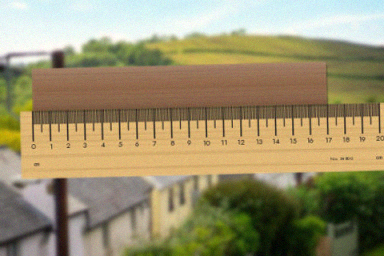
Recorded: 17 (cm)
